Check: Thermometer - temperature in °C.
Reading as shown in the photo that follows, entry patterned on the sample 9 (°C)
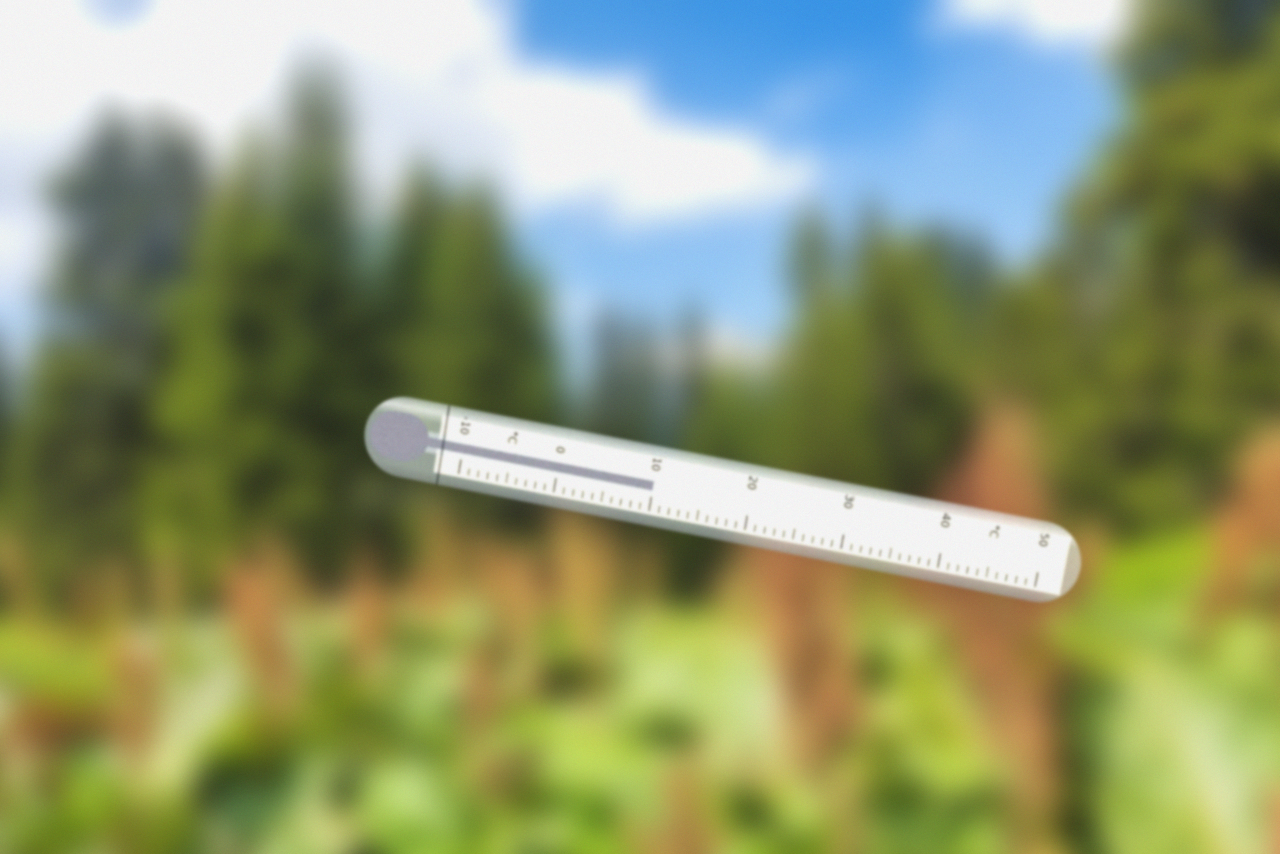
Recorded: 10 (°C)
